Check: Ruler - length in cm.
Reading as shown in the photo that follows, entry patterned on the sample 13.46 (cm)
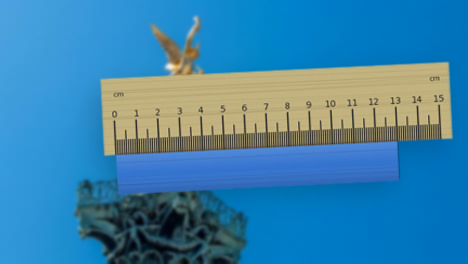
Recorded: 13 (cm)
